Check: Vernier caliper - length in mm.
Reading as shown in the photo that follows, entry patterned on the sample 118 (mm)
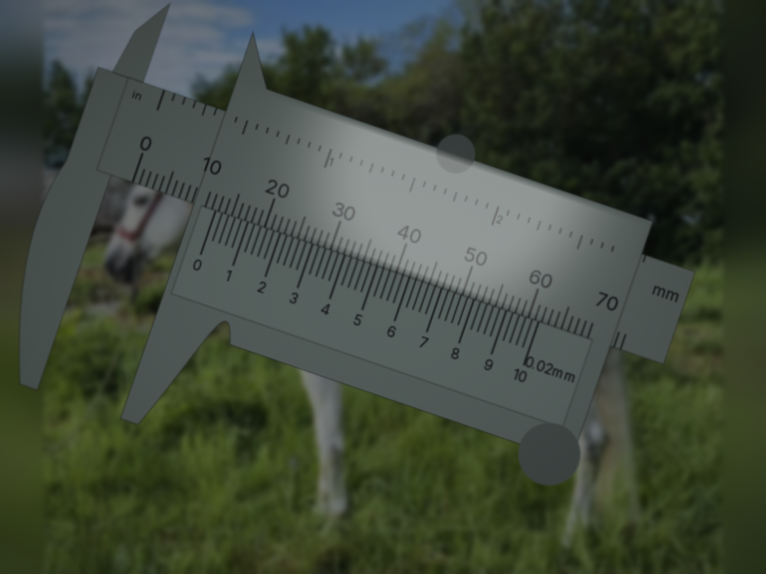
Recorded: 12.6 (mm)
